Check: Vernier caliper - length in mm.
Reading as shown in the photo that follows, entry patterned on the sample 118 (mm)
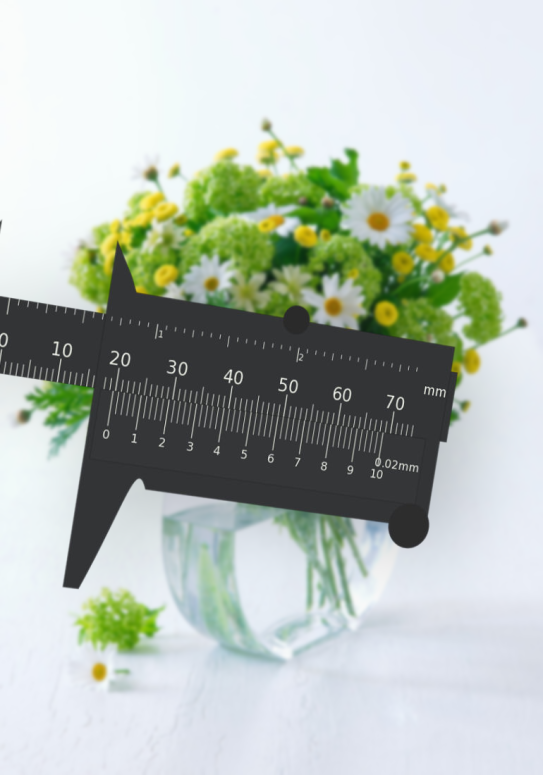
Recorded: 19.6 (mm)
